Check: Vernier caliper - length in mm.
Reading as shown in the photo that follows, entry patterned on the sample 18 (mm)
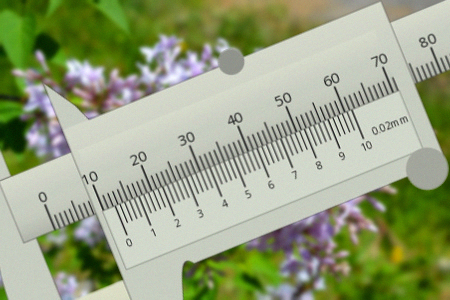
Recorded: 12.4 (mm)
